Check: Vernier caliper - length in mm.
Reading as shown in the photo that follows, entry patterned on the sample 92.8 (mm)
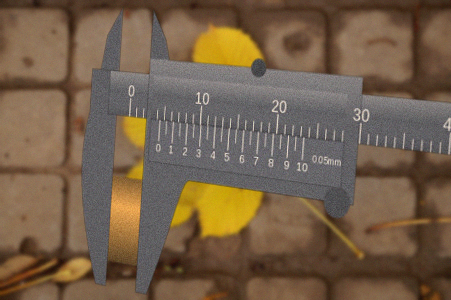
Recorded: 4.4 (mm)
